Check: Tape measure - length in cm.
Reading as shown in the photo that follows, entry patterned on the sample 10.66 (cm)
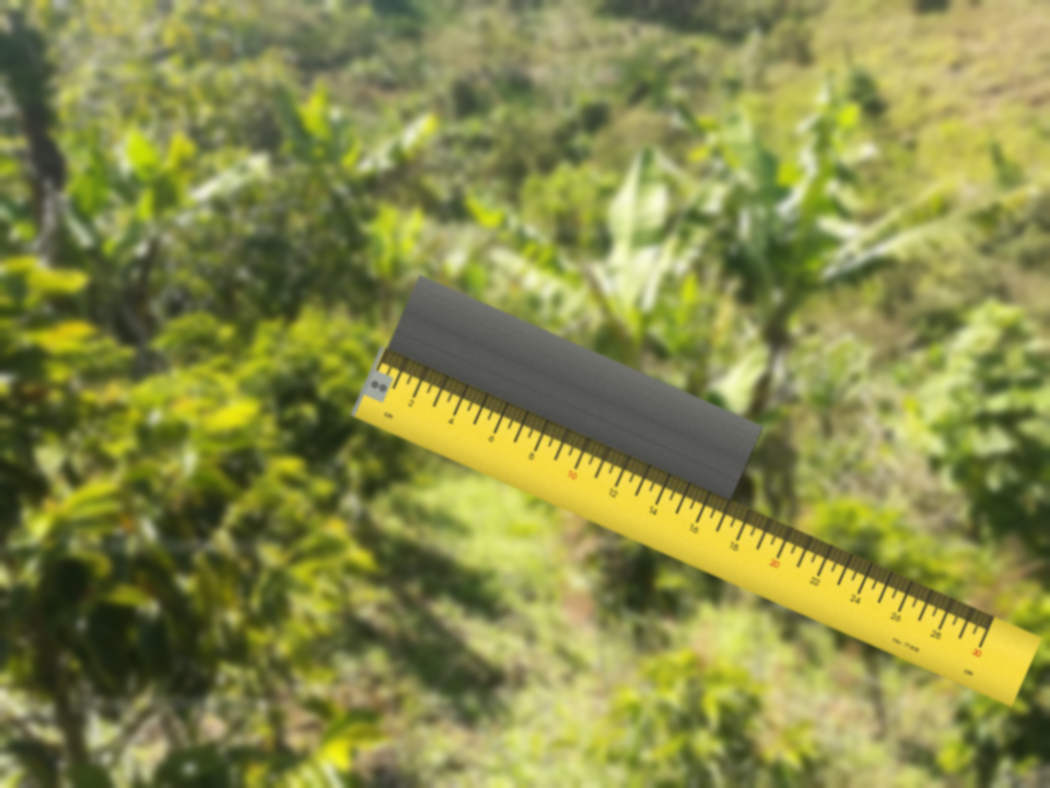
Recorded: 17 (cm)
